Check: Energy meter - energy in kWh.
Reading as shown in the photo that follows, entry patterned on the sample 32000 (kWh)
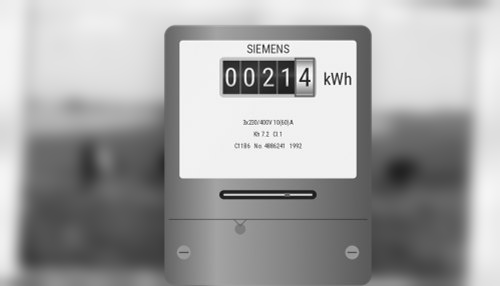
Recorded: 21.4 (kWh)
